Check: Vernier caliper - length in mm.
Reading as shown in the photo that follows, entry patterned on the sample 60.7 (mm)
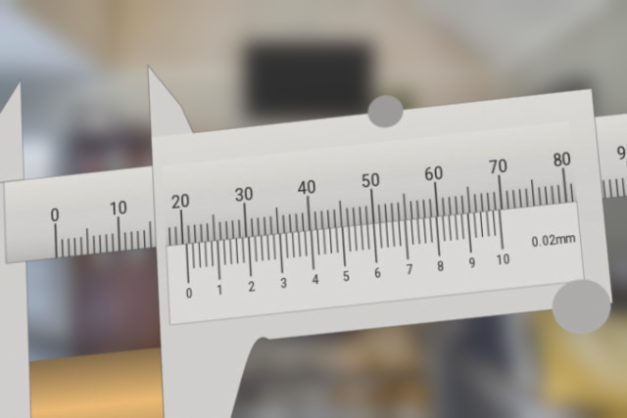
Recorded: 20.6 (mm)
